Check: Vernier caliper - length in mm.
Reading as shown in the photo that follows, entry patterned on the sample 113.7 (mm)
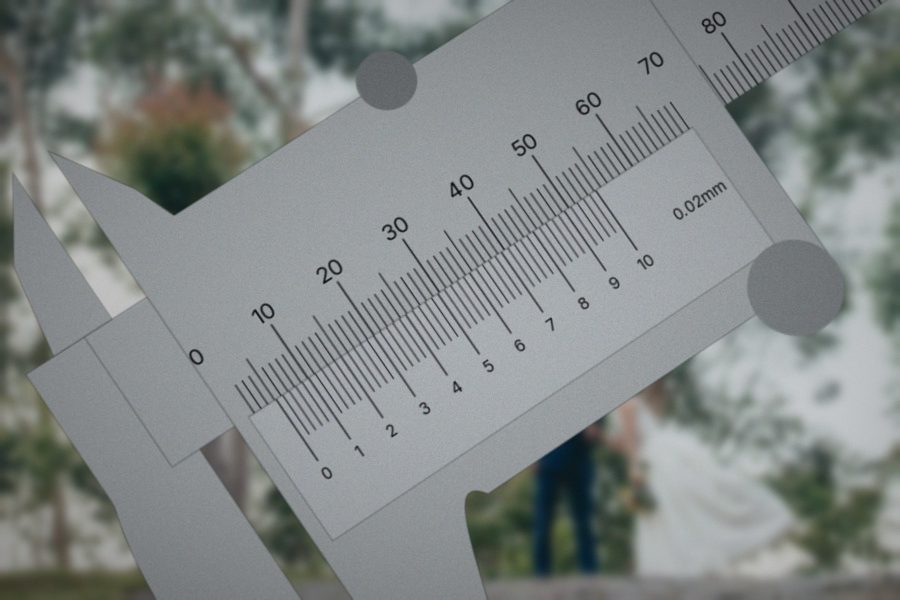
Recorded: 5.2 (mm)
